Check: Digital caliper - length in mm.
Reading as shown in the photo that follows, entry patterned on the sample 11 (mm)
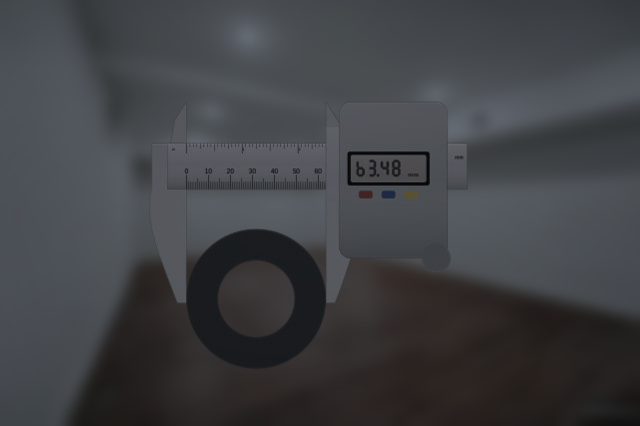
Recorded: 63.48 (mm)
